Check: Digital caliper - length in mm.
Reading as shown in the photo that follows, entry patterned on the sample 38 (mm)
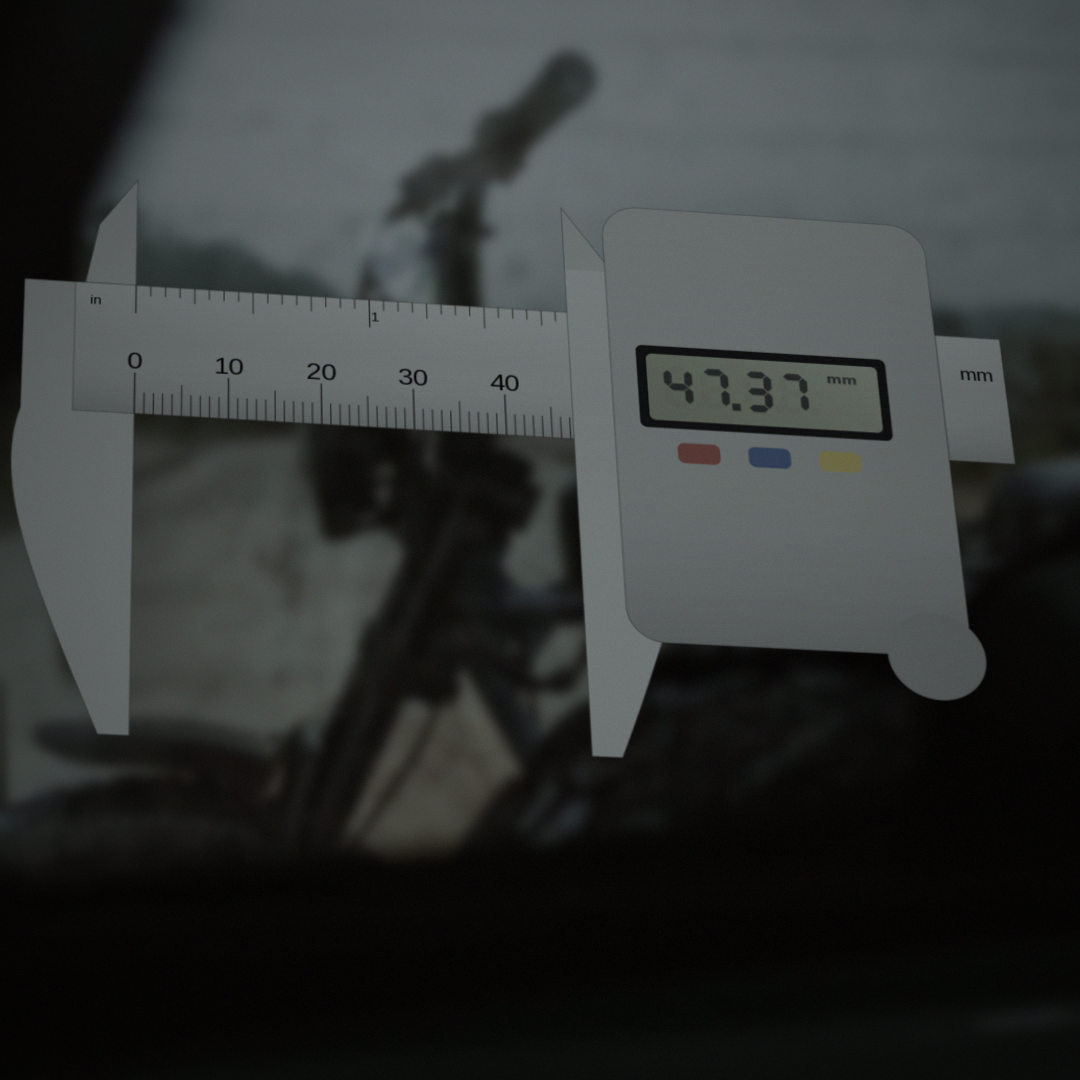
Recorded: 47.37 (mm)
